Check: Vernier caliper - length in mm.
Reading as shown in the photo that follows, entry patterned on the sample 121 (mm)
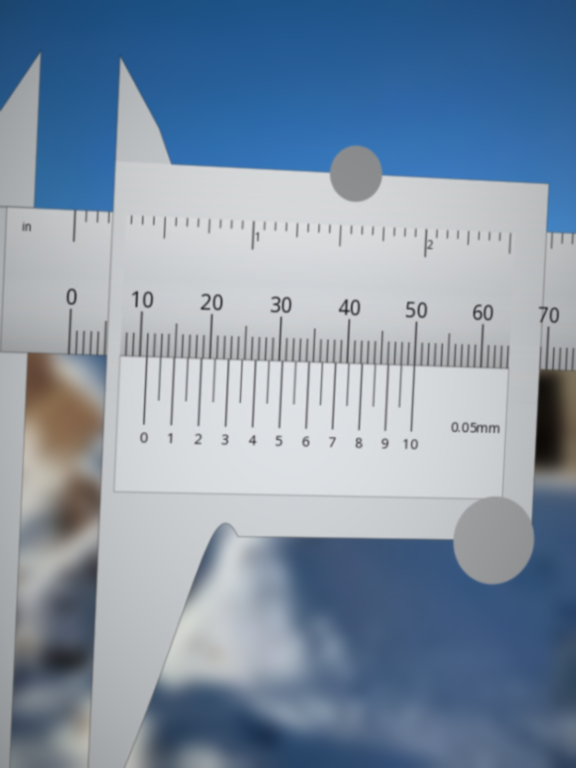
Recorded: 11.0 (mm)
